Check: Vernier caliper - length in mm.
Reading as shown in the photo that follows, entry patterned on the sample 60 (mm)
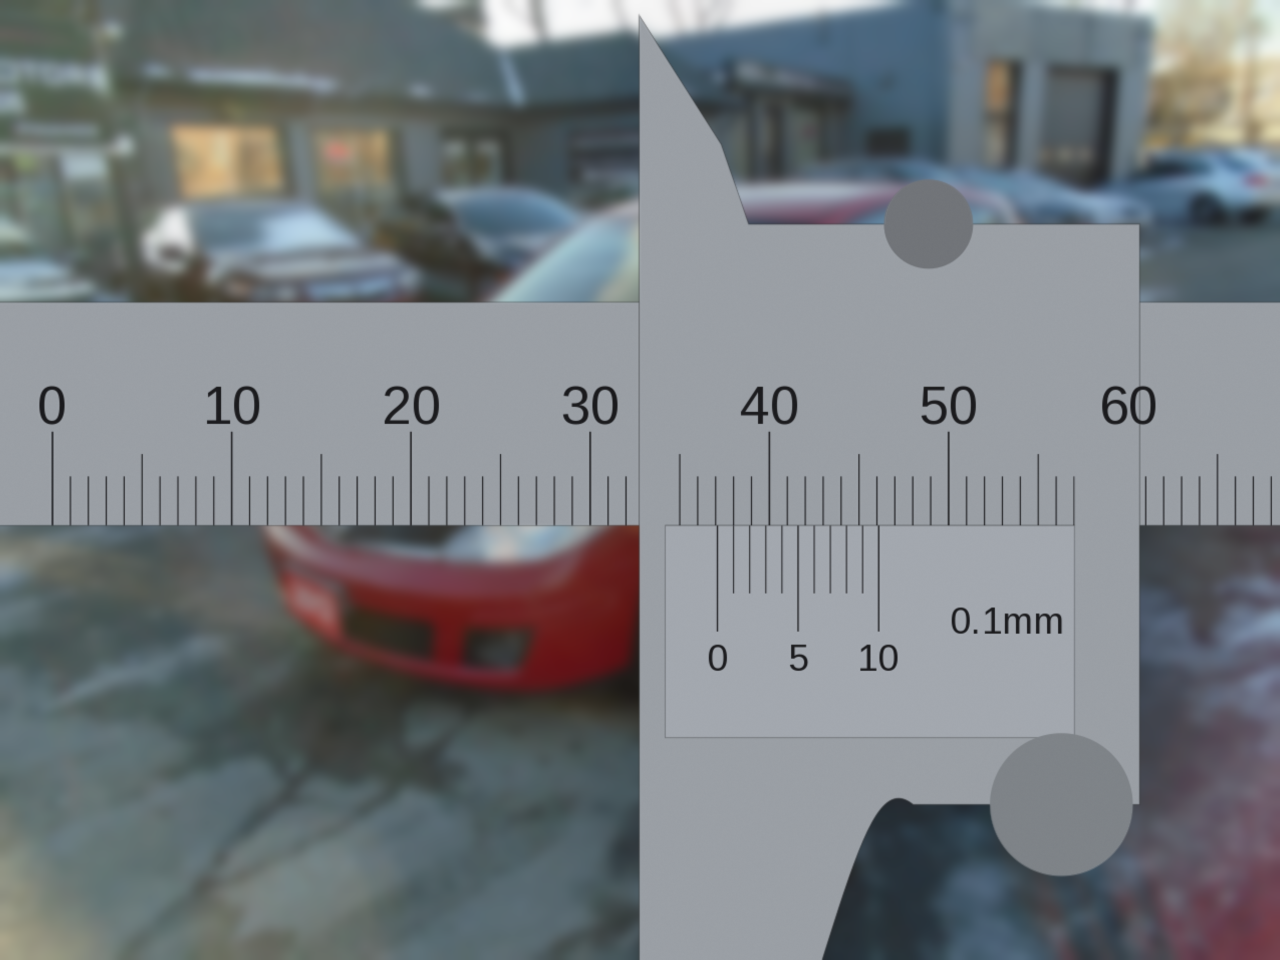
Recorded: 37.1 (mm)
